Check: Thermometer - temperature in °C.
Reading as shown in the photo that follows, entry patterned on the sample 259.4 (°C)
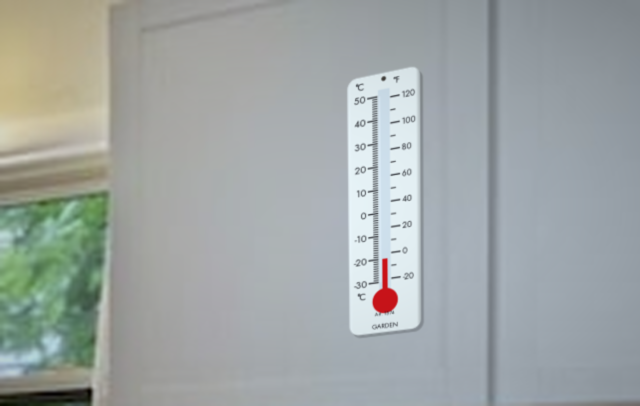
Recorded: -20 (°C)
